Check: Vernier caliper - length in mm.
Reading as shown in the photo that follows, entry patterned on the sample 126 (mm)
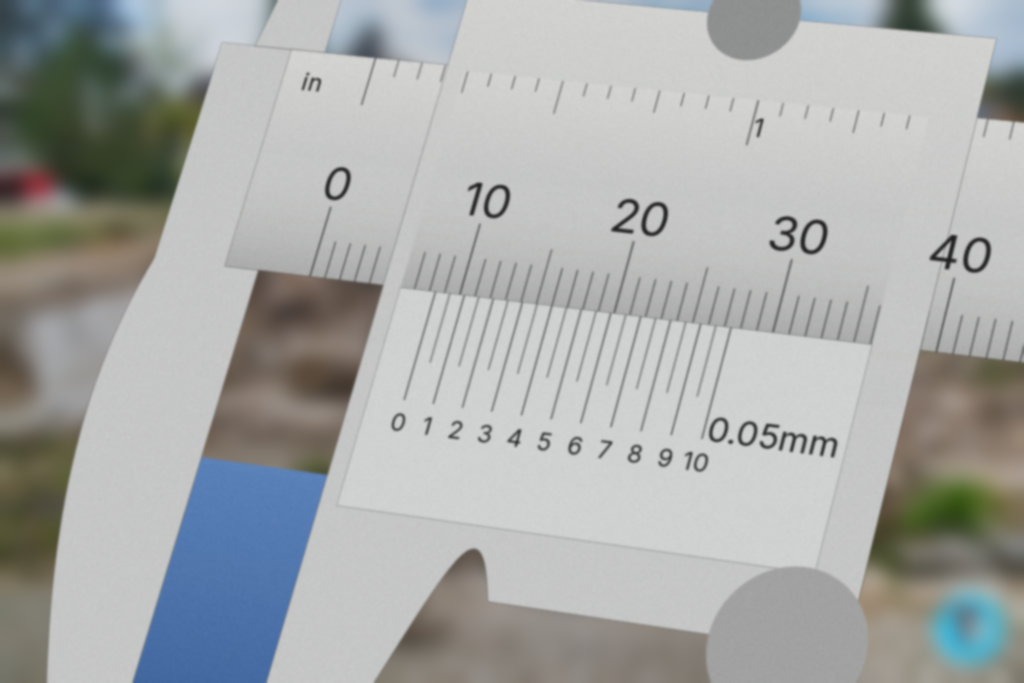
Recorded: 8.4 (mm)
